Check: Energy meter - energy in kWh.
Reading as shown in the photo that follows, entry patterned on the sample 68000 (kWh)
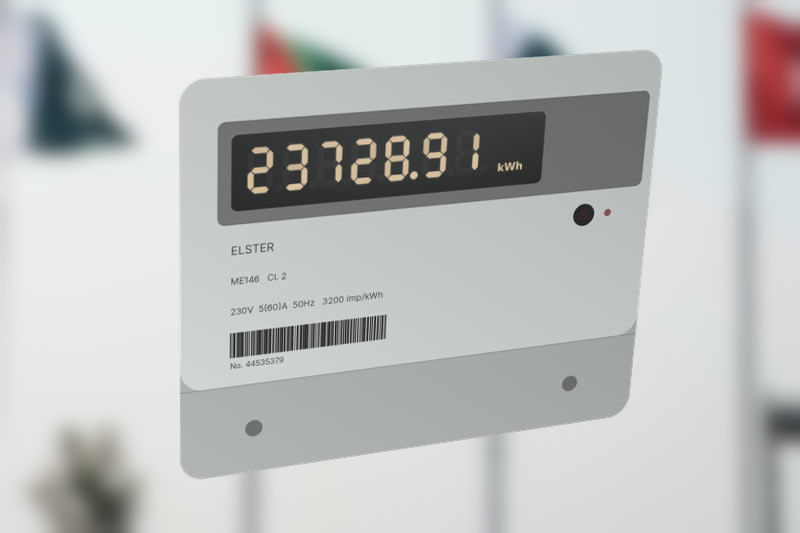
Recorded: 23728.91 (kWh)
